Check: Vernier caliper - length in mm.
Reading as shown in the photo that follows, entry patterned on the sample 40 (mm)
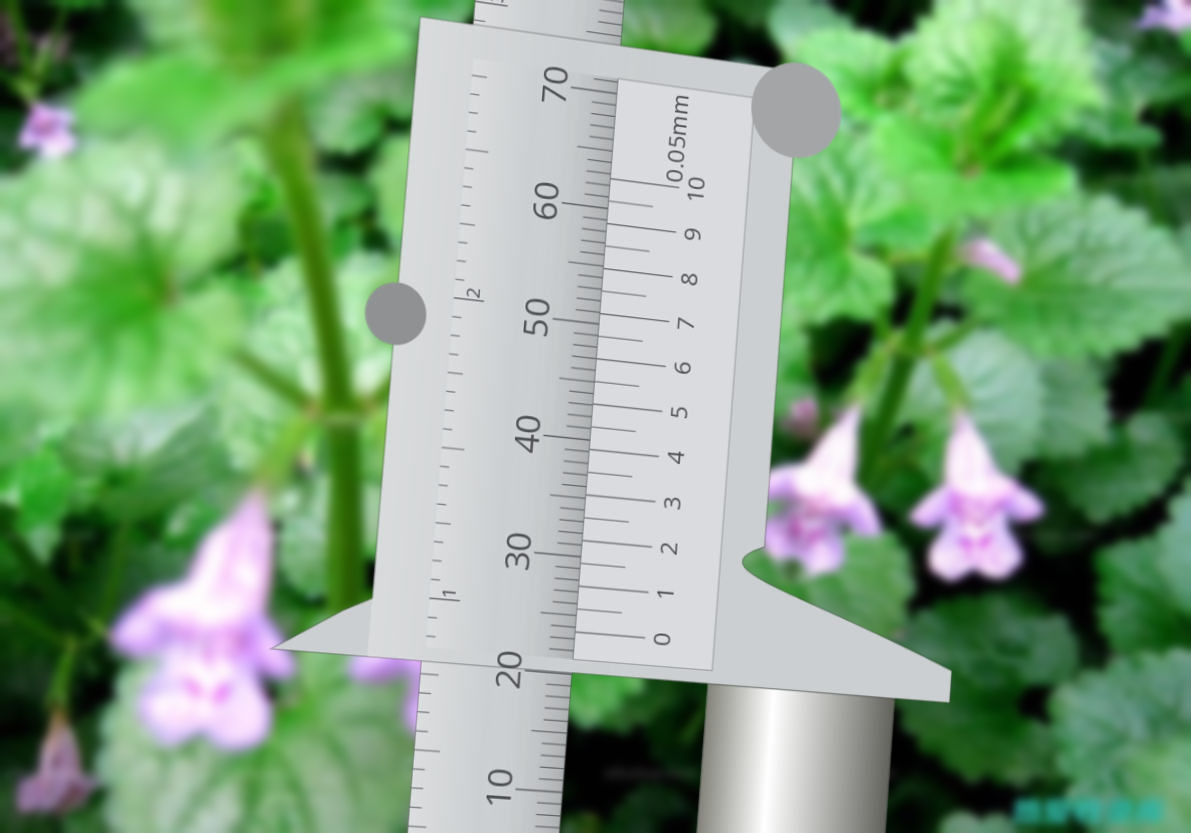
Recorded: 23.6 (mm)
